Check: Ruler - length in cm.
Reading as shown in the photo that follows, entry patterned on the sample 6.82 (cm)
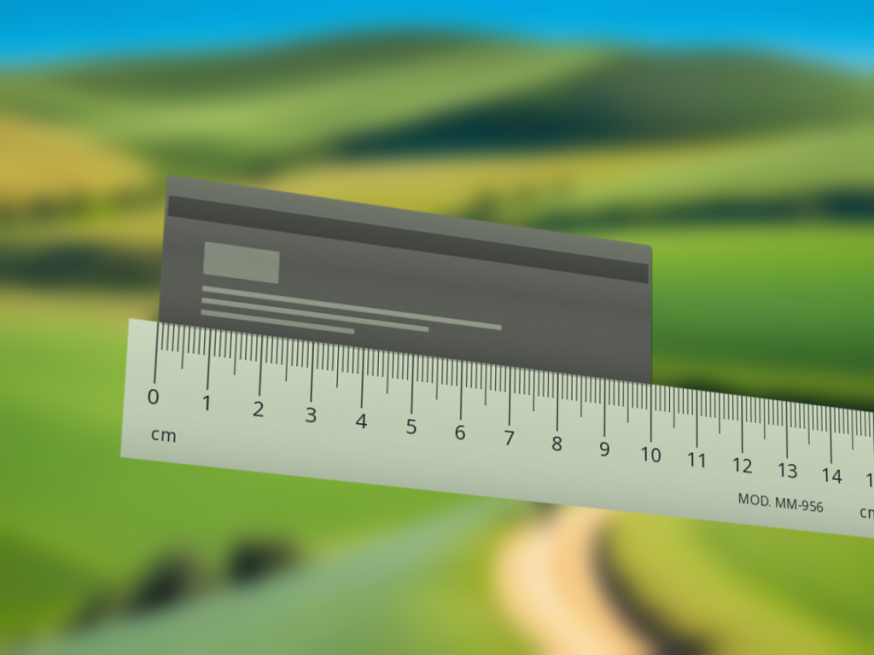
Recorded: 10 (cm)
